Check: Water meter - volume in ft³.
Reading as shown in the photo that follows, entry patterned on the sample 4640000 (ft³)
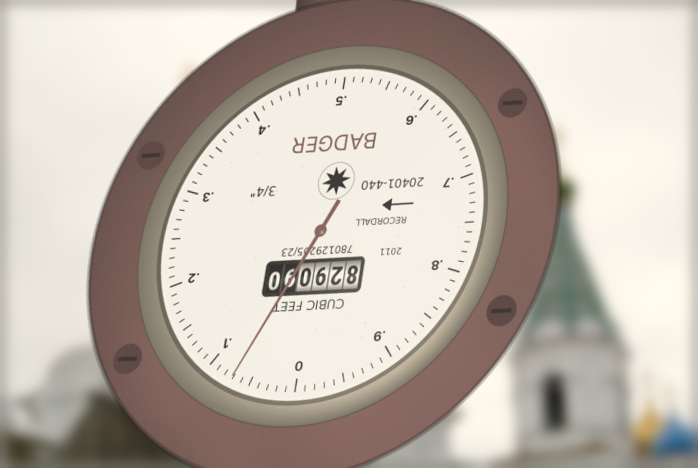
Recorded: 829090.07 (ft³)
